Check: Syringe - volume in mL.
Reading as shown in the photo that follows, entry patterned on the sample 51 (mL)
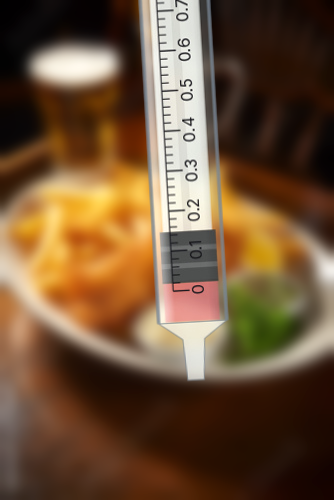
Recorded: 0.02 (mL)
